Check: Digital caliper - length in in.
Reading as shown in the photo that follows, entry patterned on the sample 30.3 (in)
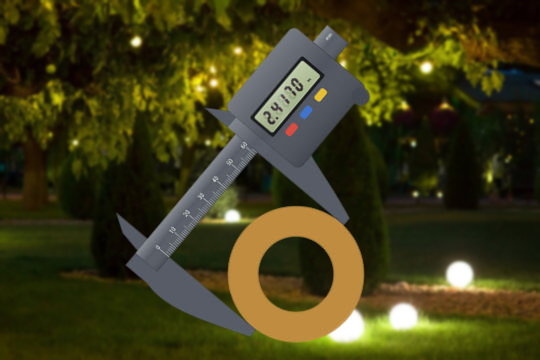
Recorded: 2.4170 (in)
